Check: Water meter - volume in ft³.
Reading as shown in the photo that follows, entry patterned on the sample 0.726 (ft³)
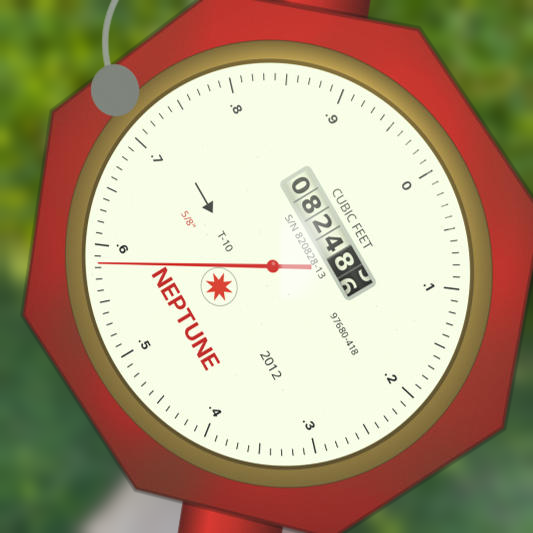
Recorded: 82485.58 (ft³)
